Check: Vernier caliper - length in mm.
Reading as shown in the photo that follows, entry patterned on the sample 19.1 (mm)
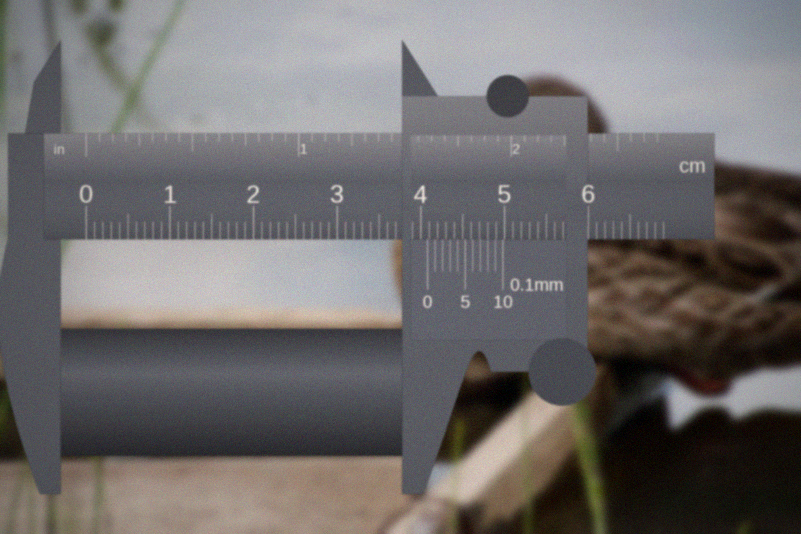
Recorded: 40.8 (mm)
